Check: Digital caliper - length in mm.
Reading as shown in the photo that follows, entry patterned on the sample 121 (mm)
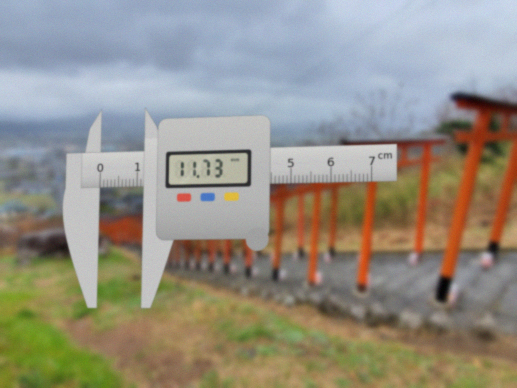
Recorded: 11.73 (mm)
